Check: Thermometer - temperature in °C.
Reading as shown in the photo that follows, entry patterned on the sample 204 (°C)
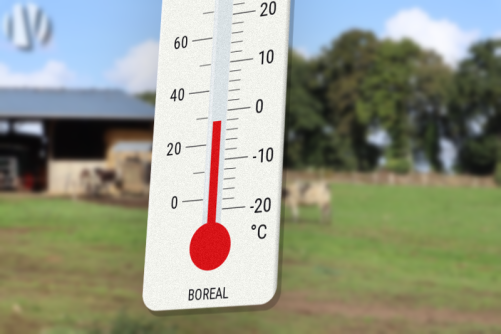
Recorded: -2 (°C)
